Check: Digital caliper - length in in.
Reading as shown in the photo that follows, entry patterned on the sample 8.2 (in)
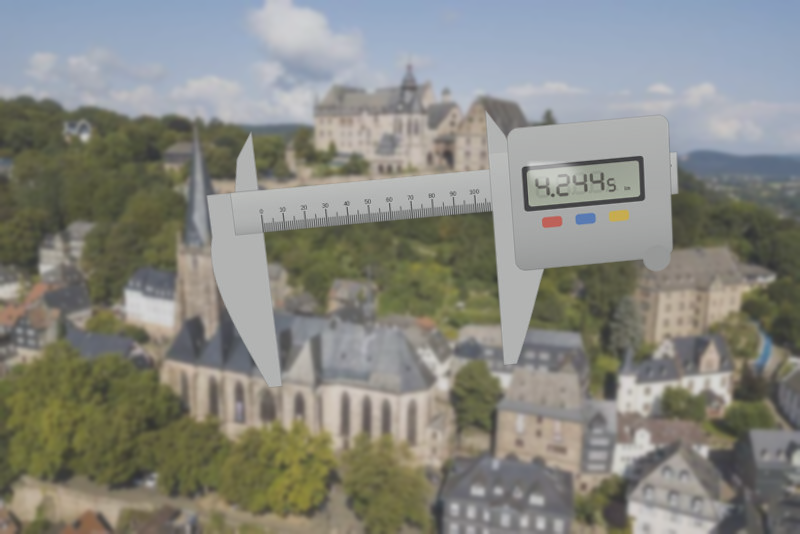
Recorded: 4.2445 (in)
